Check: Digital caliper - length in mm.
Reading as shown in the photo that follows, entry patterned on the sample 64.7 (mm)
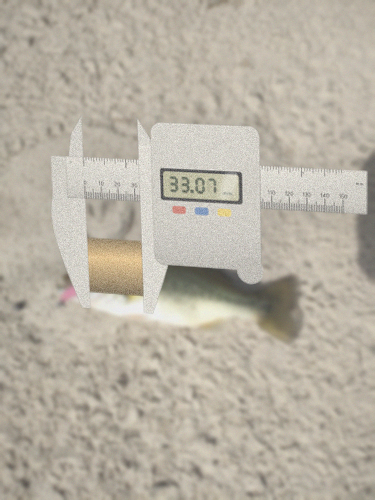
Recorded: 33.07 (mm)
